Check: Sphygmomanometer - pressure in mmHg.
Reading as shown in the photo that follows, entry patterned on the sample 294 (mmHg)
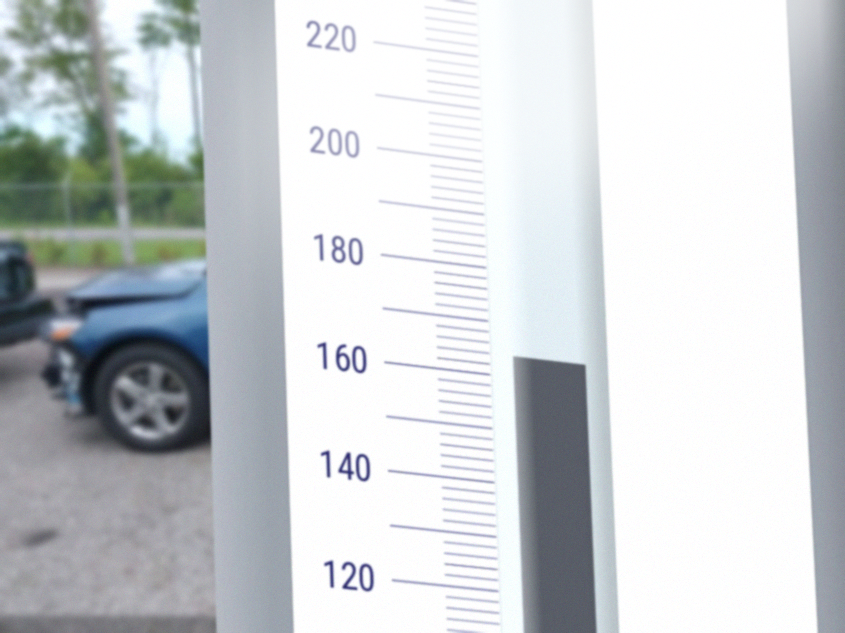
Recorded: 164 (mmHg)
